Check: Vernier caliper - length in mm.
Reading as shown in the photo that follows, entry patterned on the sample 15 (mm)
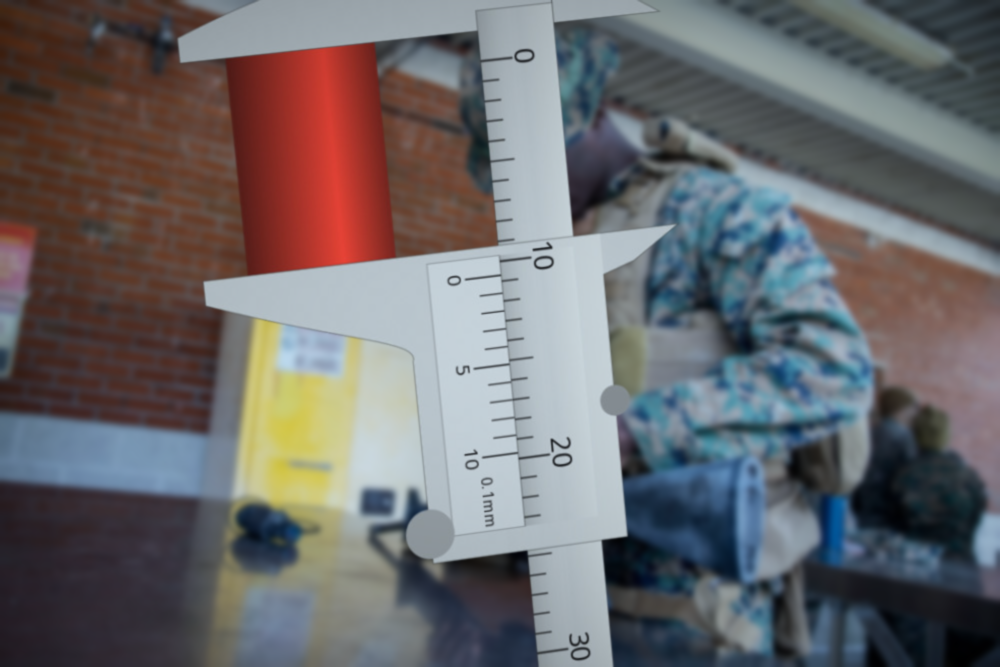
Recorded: 10.7 (mm)
